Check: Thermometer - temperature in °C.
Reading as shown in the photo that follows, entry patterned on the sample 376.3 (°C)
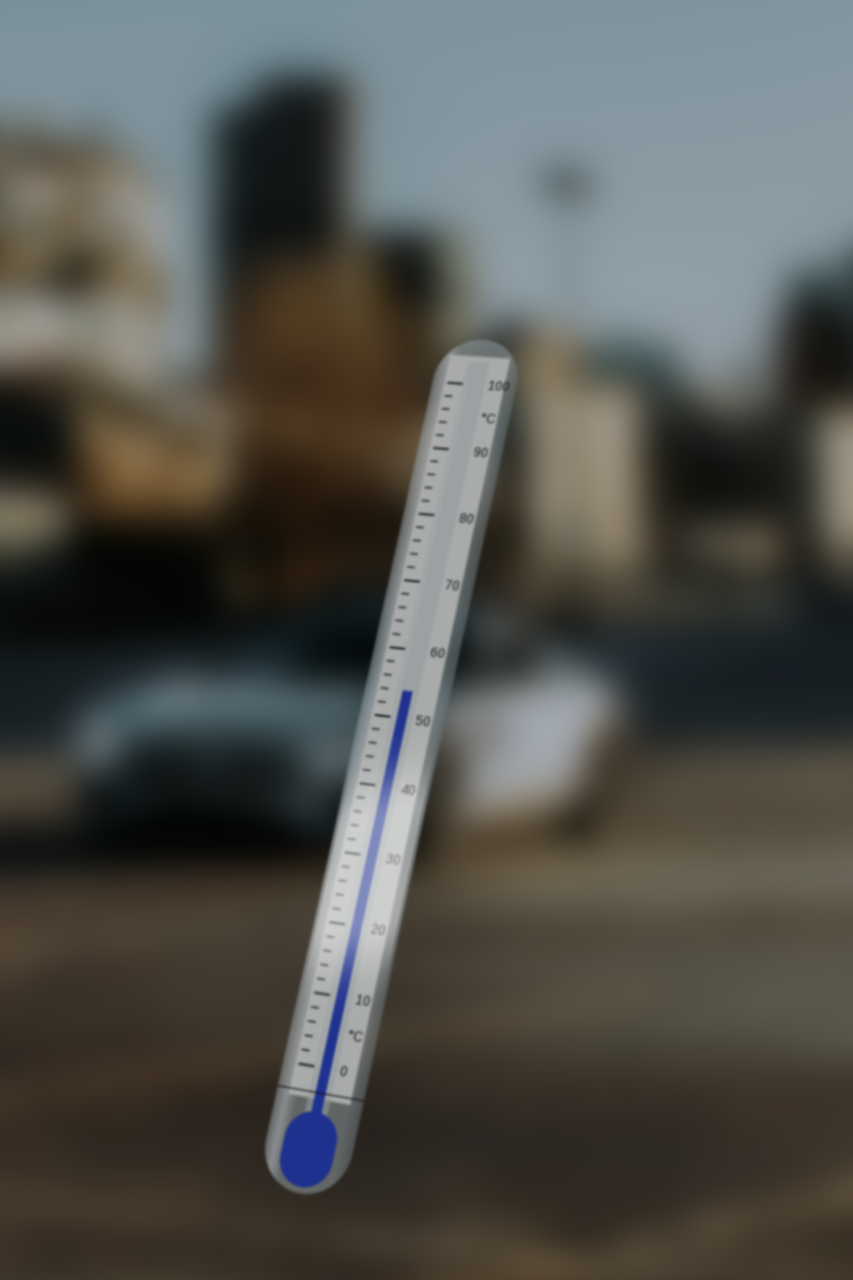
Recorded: 54 (°C)
